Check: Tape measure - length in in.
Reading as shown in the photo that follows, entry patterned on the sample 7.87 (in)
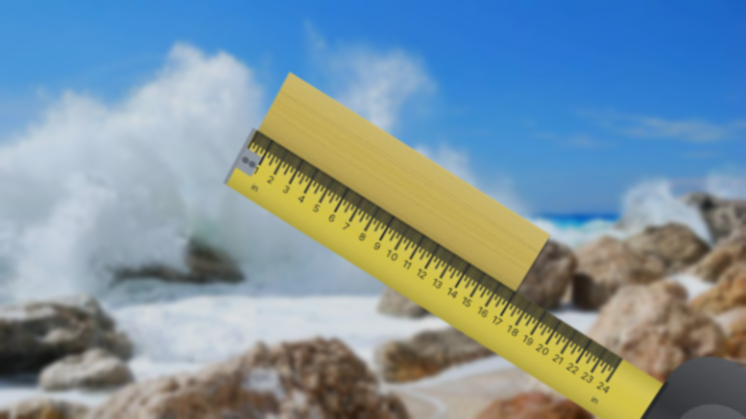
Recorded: 17 (in)
